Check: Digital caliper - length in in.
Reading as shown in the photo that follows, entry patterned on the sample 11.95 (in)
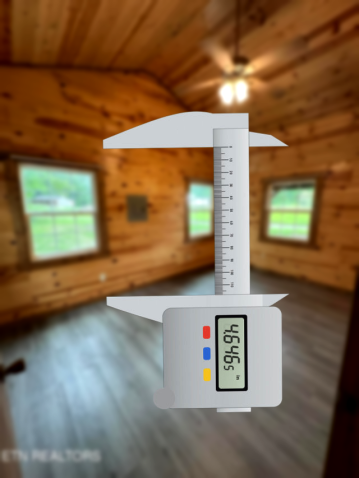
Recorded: 4.6465 (in)
